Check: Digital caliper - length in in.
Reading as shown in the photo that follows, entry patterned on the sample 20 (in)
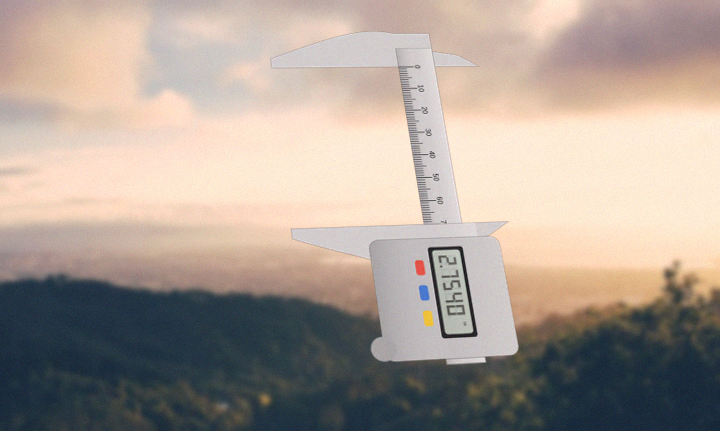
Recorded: 2.7540 (in)
